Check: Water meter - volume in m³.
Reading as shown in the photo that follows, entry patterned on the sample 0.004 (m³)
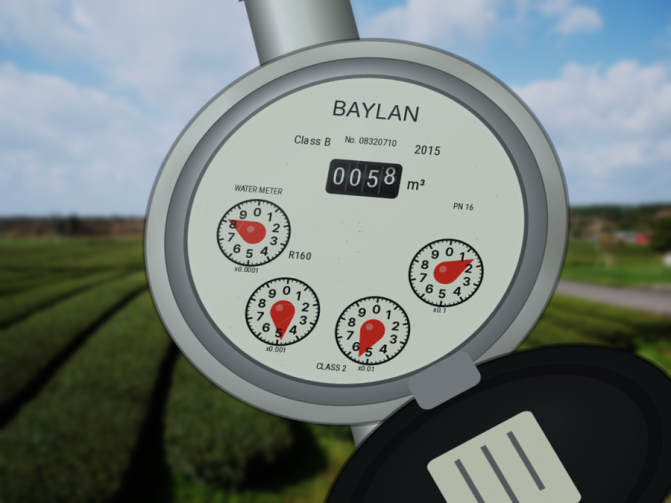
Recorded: 58.1548 (m³)
